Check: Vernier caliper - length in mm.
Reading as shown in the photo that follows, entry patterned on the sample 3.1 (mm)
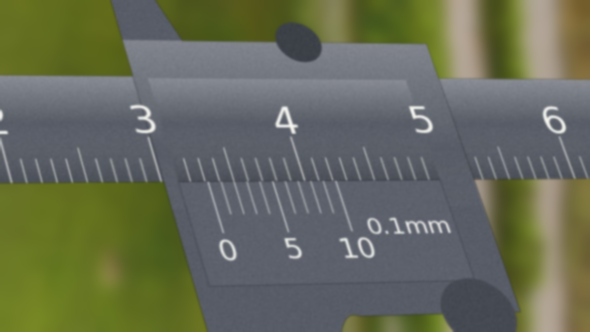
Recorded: 33.2 (mm)
